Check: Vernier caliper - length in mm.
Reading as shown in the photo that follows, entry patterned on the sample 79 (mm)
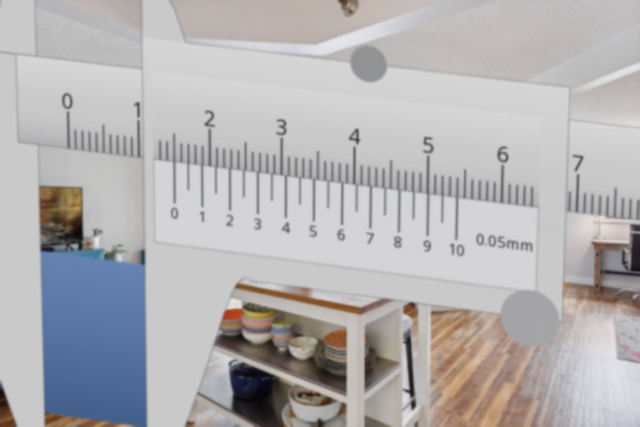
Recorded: 15.0 (mm)
